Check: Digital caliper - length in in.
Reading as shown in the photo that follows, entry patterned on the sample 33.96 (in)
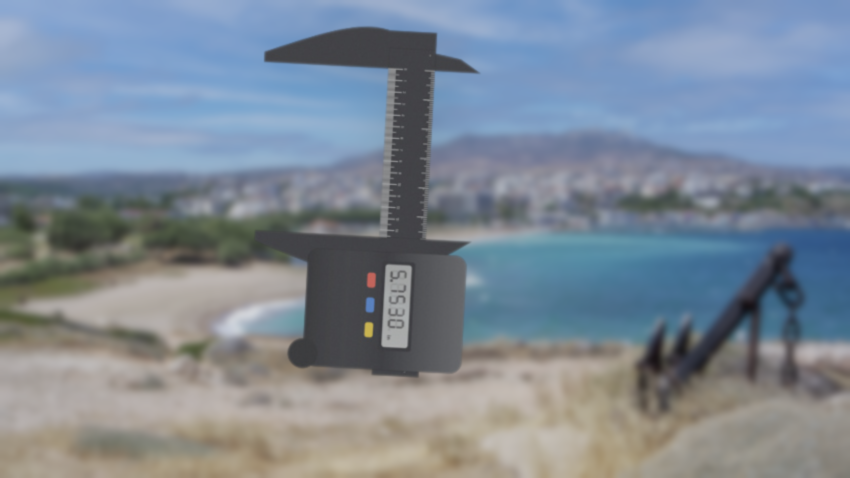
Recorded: 5.7530 (in)
